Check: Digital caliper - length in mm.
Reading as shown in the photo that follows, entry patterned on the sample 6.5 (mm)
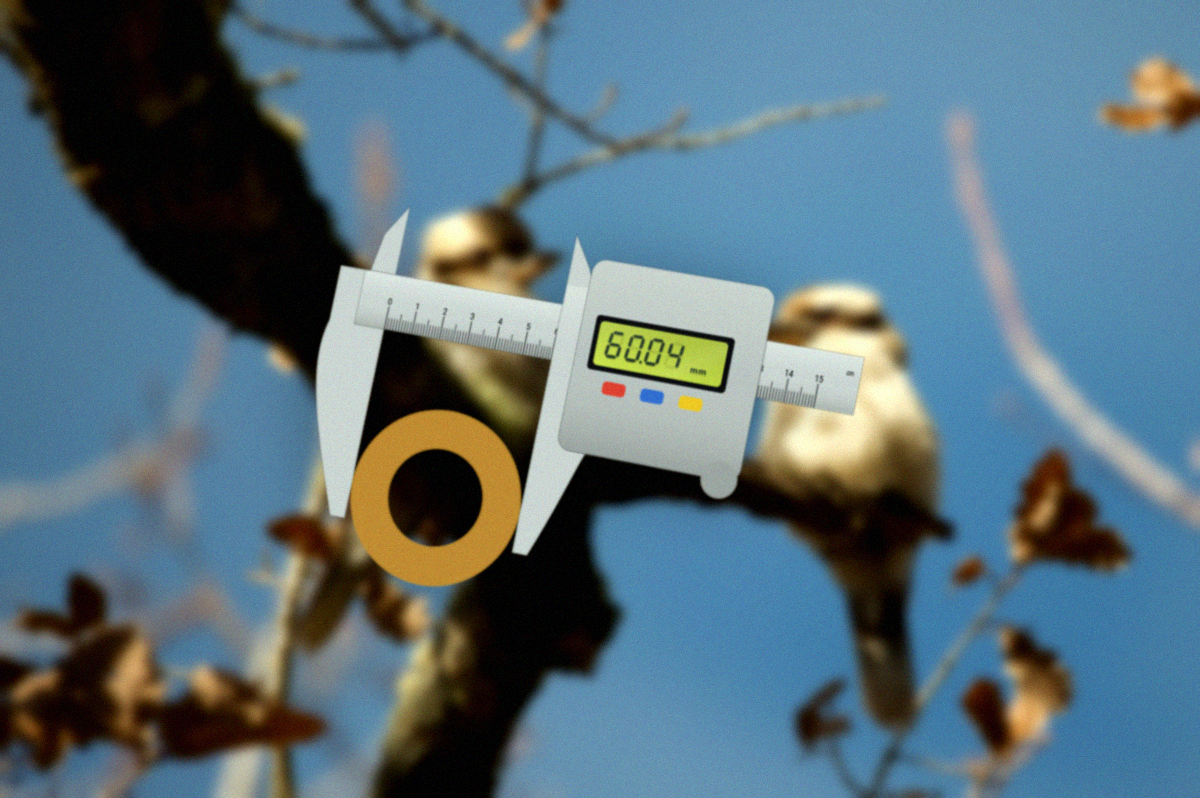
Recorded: 60.04 (mm)
